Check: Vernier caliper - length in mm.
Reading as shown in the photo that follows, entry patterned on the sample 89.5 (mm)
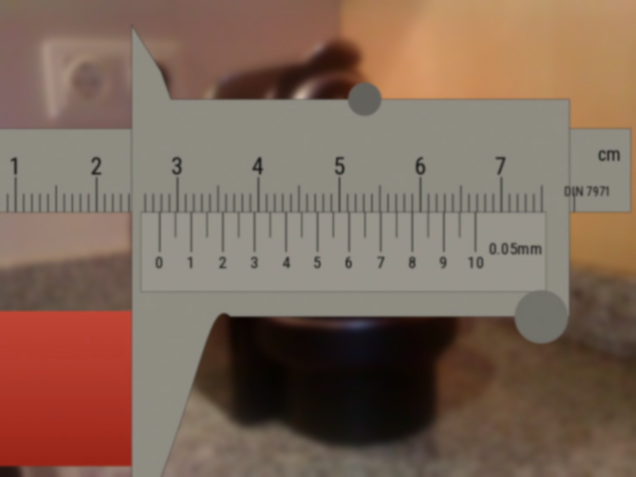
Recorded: 27.8 (mm)
